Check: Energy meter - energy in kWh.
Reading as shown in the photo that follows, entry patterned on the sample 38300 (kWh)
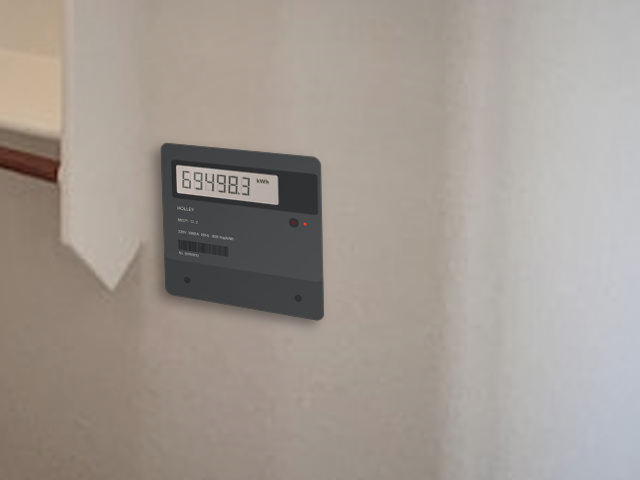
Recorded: 69498.3 (kWh)
